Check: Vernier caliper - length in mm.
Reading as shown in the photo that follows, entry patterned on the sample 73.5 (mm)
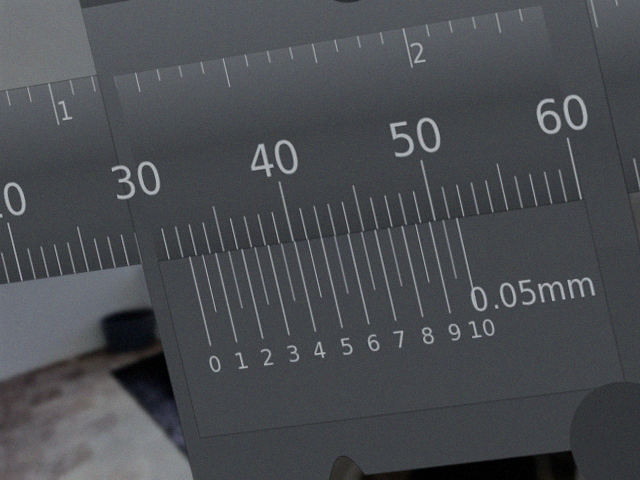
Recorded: 32.5 (mm)
